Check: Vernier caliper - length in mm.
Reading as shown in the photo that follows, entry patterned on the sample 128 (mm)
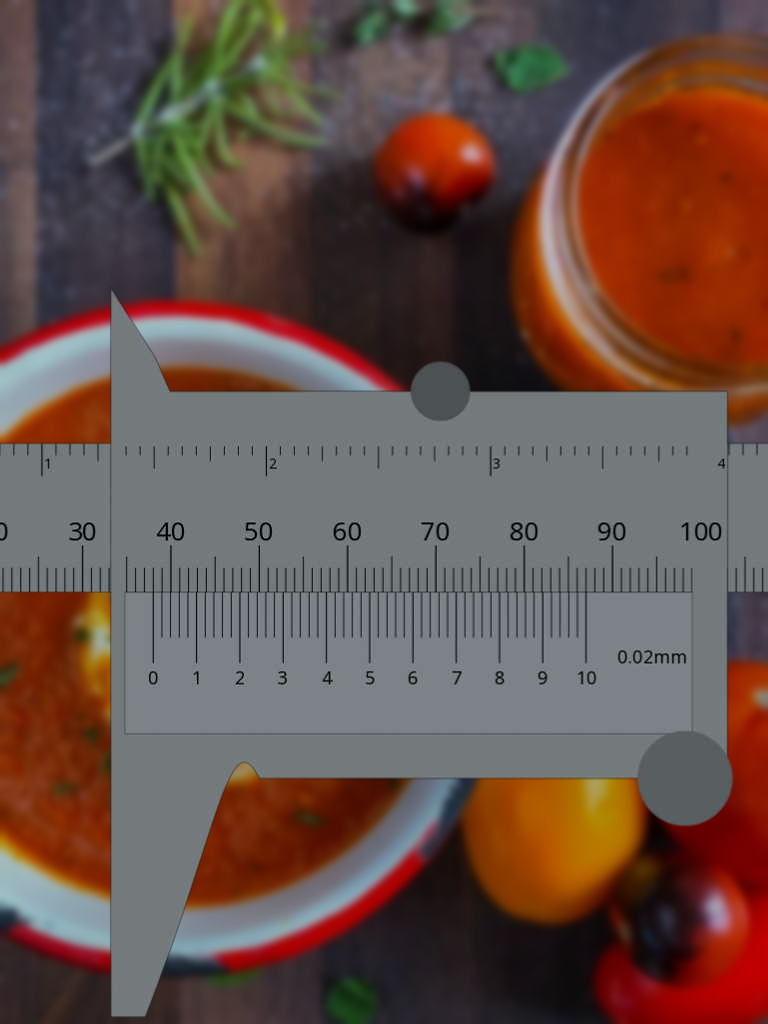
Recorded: 38.0 (mm)
